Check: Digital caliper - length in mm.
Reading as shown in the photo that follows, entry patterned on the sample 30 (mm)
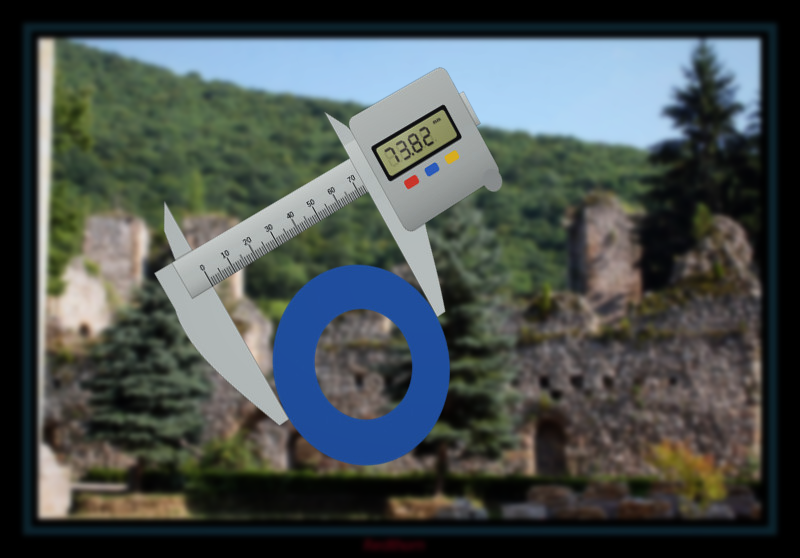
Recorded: 73.82 (mm)
